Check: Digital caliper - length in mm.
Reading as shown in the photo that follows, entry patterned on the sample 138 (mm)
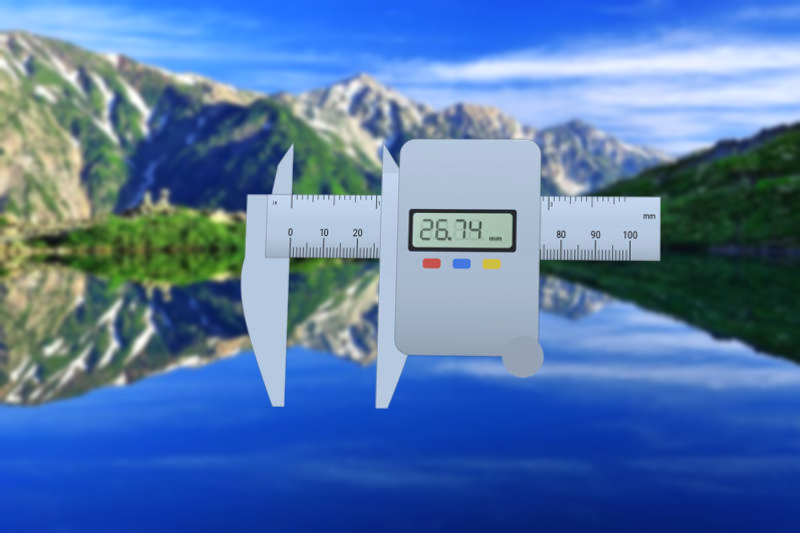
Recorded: 26.74 (mm)
